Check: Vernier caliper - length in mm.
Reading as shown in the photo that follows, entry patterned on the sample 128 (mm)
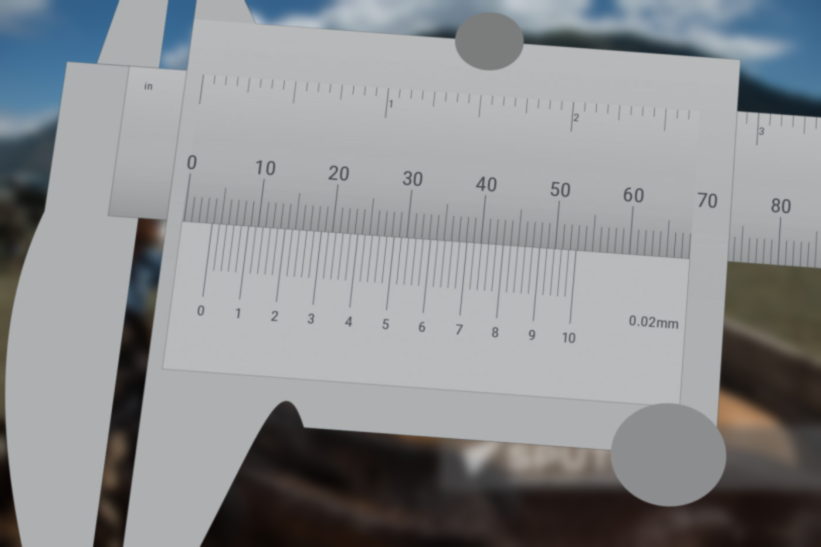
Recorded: 3.8 (mm)
